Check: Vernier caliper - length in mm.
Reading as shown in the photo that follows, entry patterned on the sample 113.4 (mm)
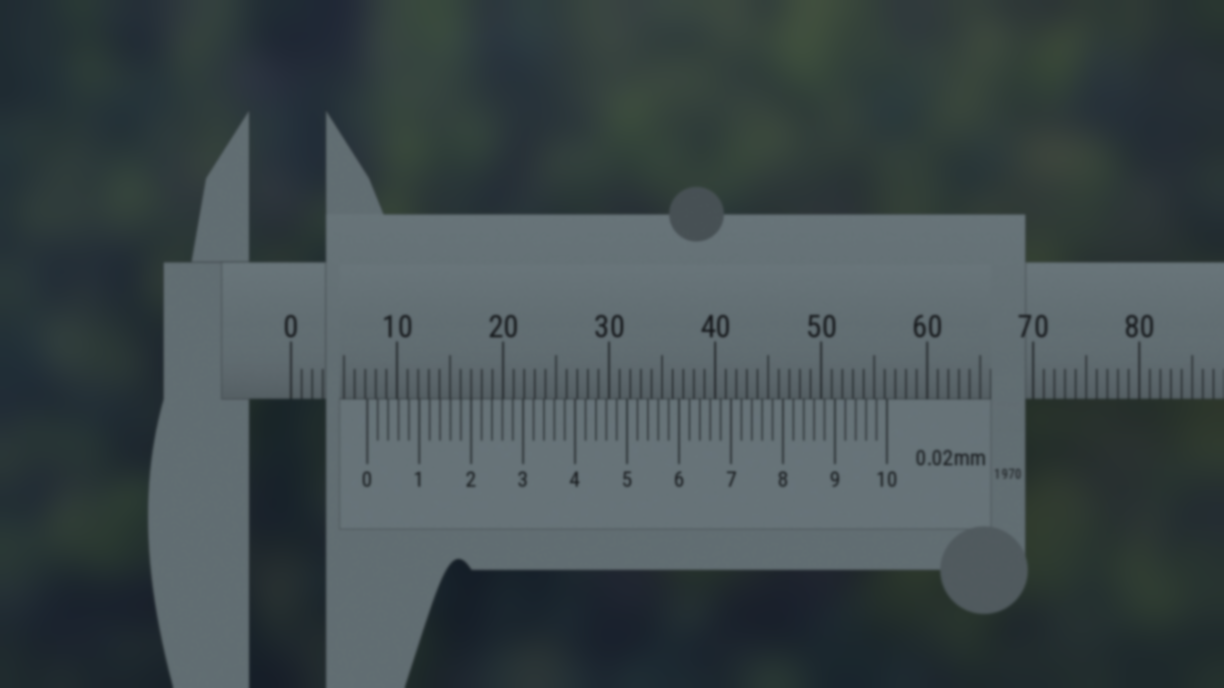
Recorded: 7.2 (mm)
